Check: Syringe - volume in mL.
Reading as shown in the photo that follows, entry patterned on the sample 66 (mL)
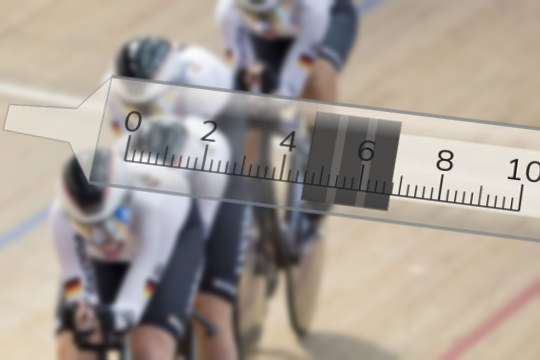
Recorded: 4.6 (mL)
